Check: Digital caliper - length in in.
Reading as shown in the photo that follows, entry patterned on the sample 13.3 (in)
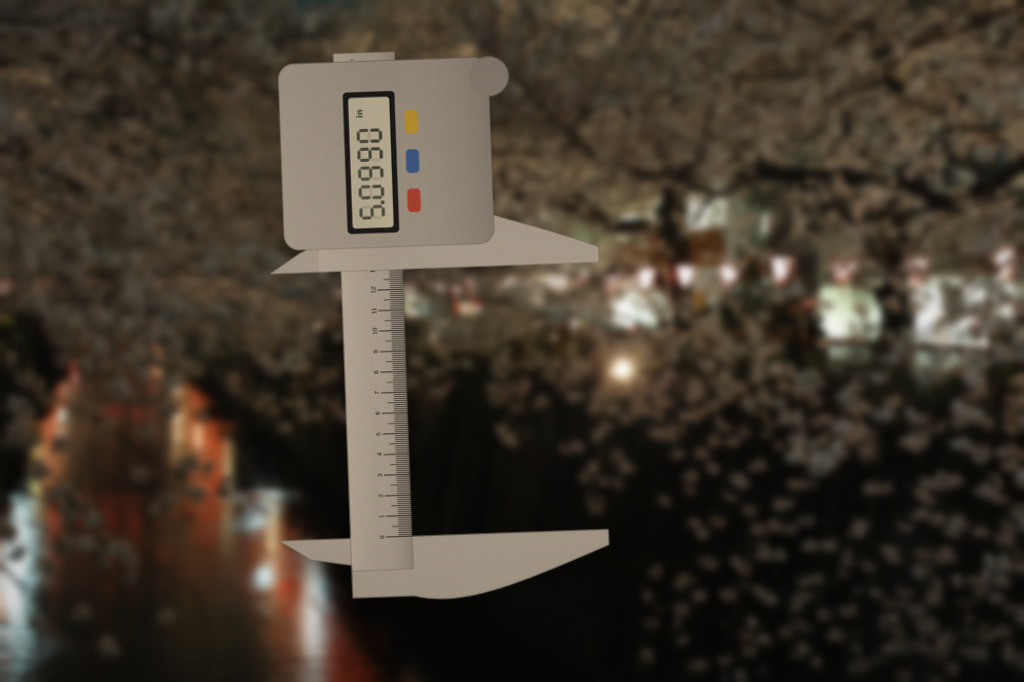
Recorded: 5.0990 (in)
